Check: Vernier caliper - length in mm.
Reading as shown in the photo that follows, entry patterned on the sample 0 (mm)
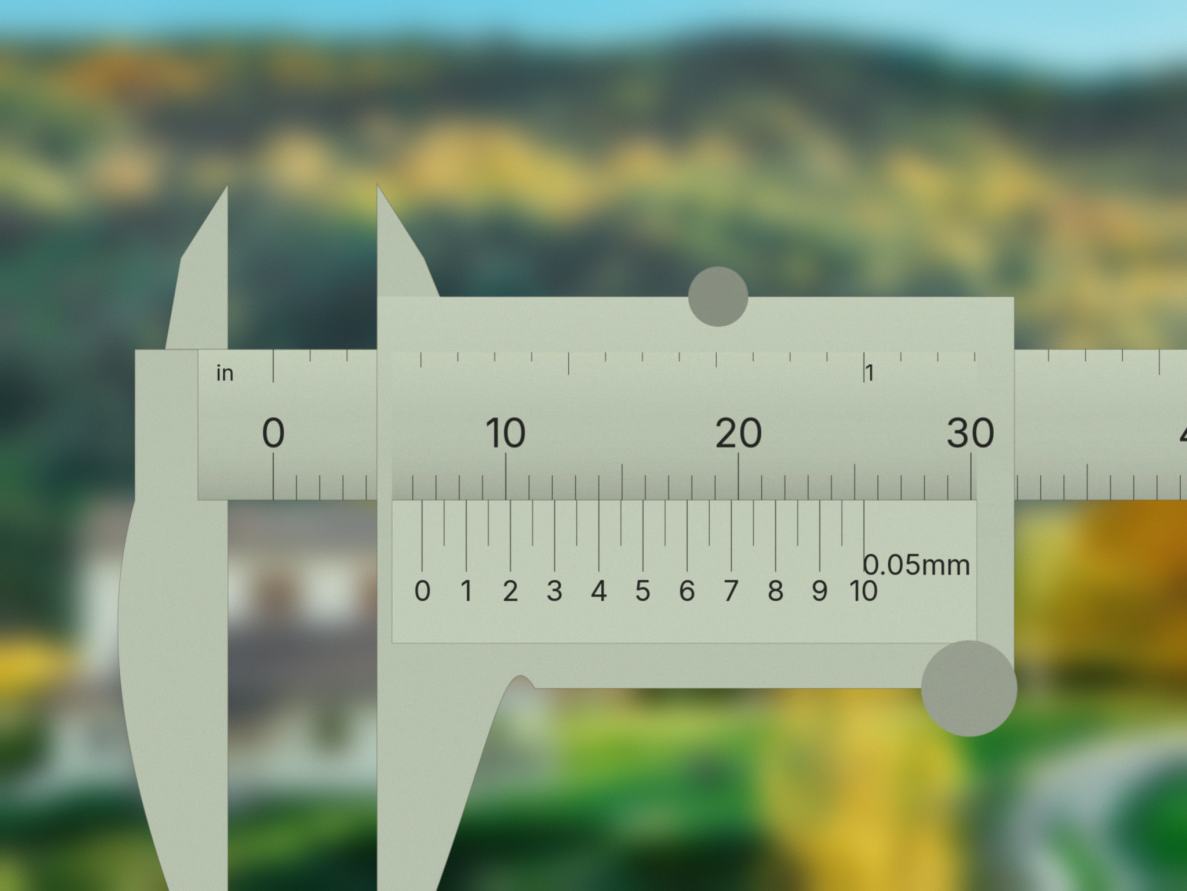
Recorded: 6.40 (mm)
